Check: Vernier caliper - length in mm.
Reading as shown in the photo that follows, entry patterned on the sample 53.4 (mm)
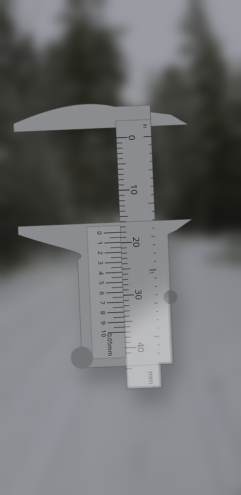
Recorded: 18.0 (mm)
